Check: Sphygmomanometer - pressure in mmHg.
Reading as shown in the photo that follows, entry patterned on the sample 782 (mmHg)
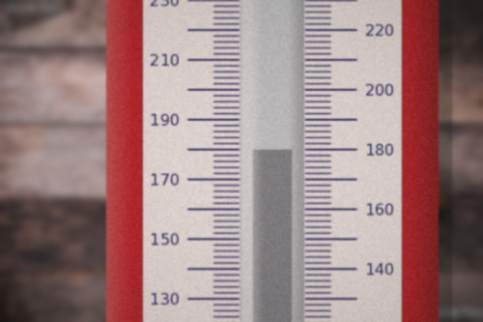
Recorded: 180 (mmHg)
